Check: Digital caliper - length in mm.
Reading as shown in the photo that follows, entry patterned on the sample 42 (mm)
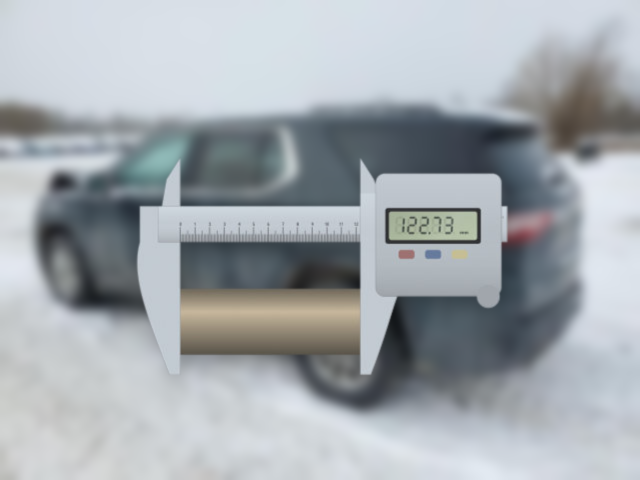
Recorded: 122.73 (mm)
